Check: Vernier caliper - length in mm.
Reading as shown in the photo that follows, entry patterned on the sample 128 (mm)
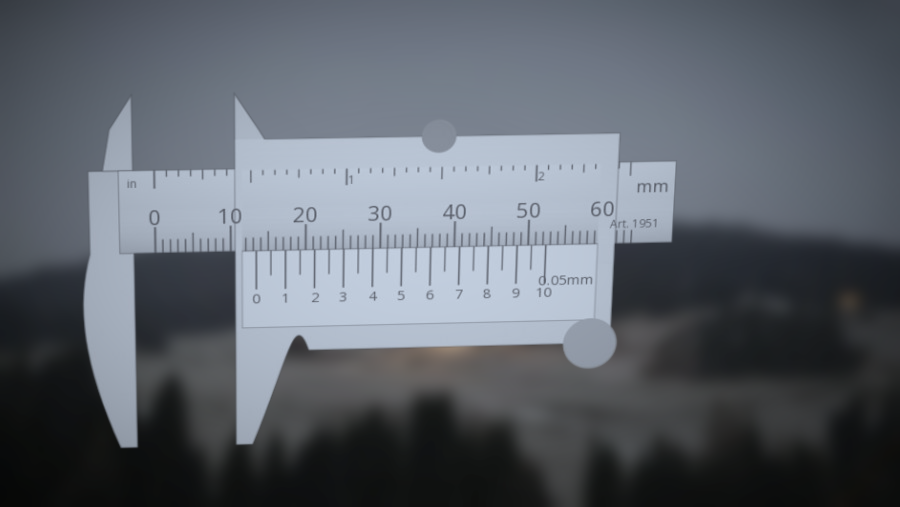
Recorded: 13.4 (mm)
